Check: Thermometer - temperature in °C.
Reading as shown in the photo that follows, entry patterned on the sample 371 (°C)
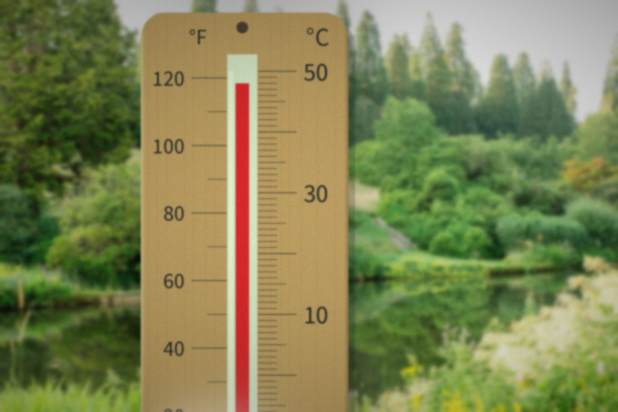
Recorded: 48 (°C)
